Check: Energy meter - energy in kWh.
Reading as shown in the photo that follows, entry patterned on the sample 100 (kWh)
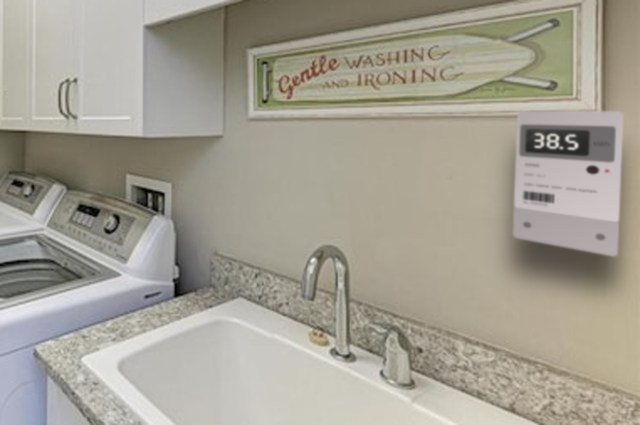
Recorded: 38.5 (kWh)
